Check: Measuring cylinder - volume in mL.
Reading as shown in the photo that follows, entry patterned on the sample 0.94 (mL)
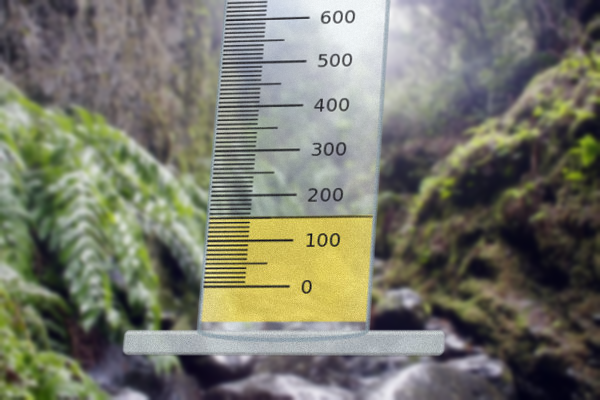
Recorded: 150 (mL)
